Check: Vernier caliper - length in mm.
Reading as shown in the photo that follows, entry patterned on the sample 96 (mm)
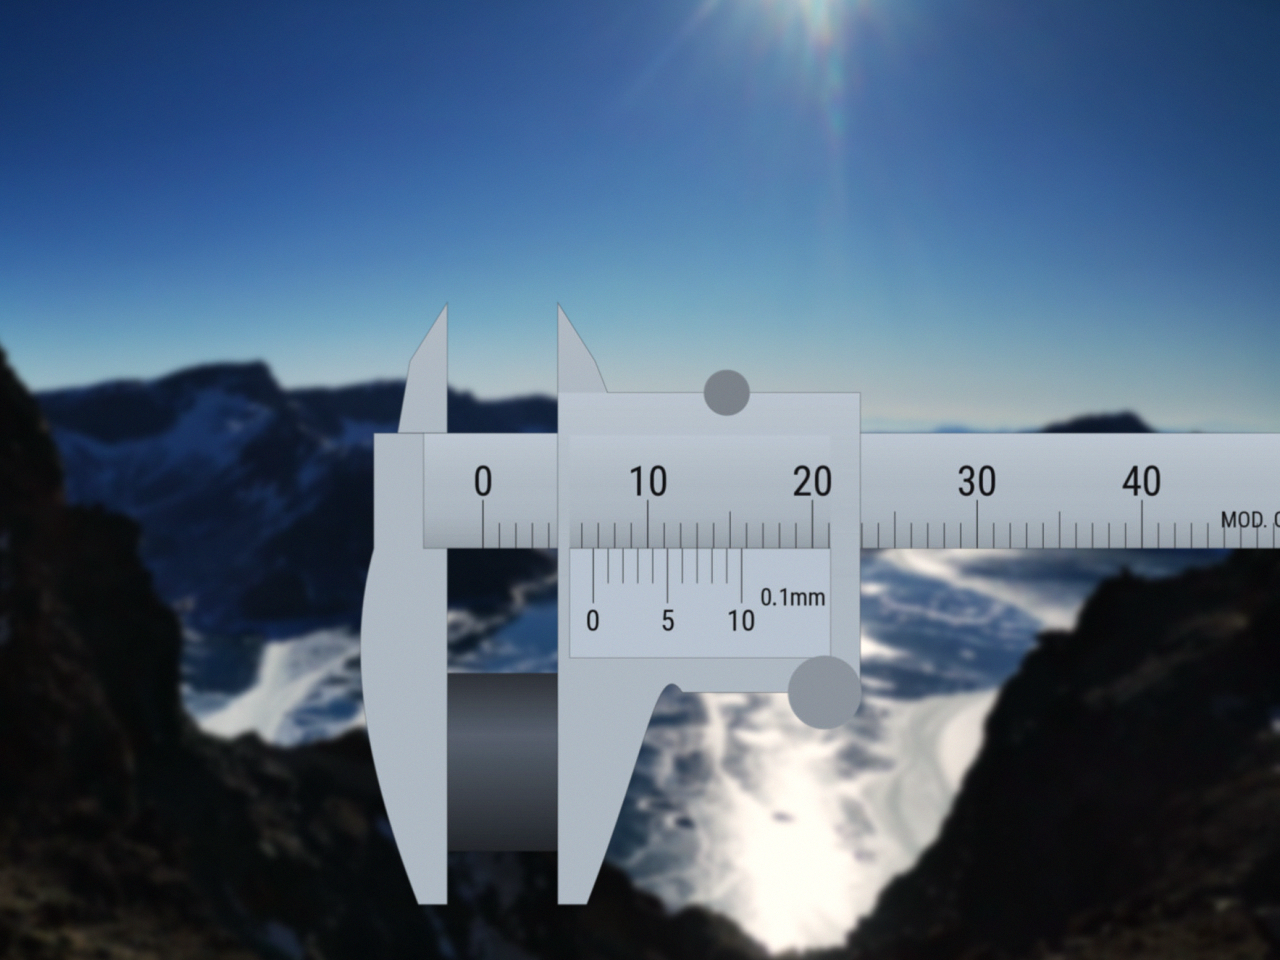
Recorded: 6.7 (mm)
